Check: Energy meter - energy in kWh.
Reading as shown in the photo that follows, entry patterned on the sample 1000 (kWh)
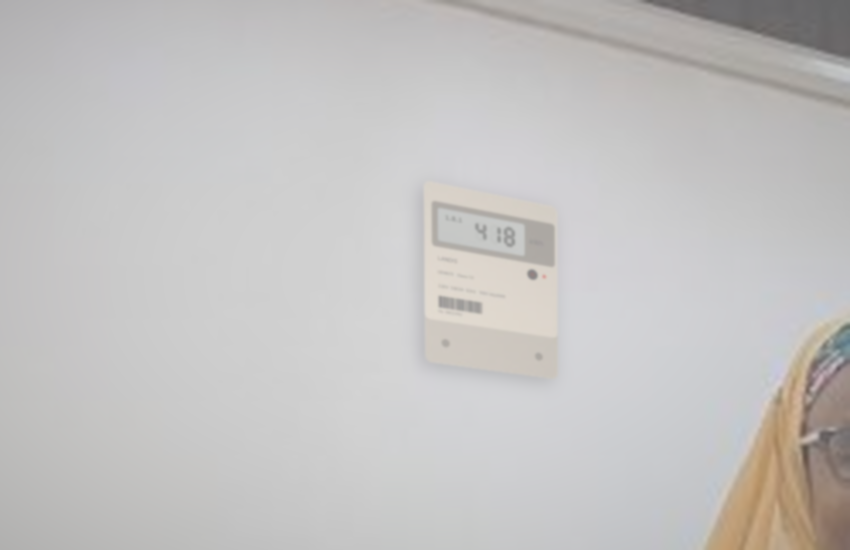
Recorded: 418 (kWh)
